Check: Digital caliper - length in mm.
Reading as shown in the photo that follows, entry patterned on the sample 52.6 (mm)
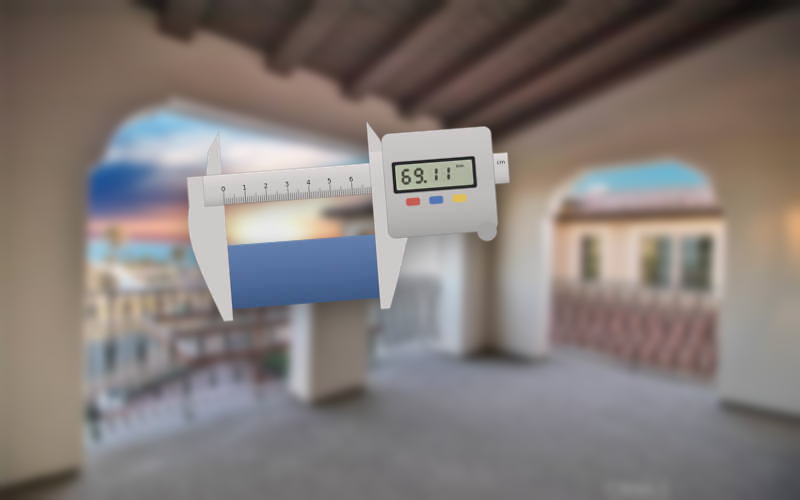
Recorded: 69.11 (mm)
